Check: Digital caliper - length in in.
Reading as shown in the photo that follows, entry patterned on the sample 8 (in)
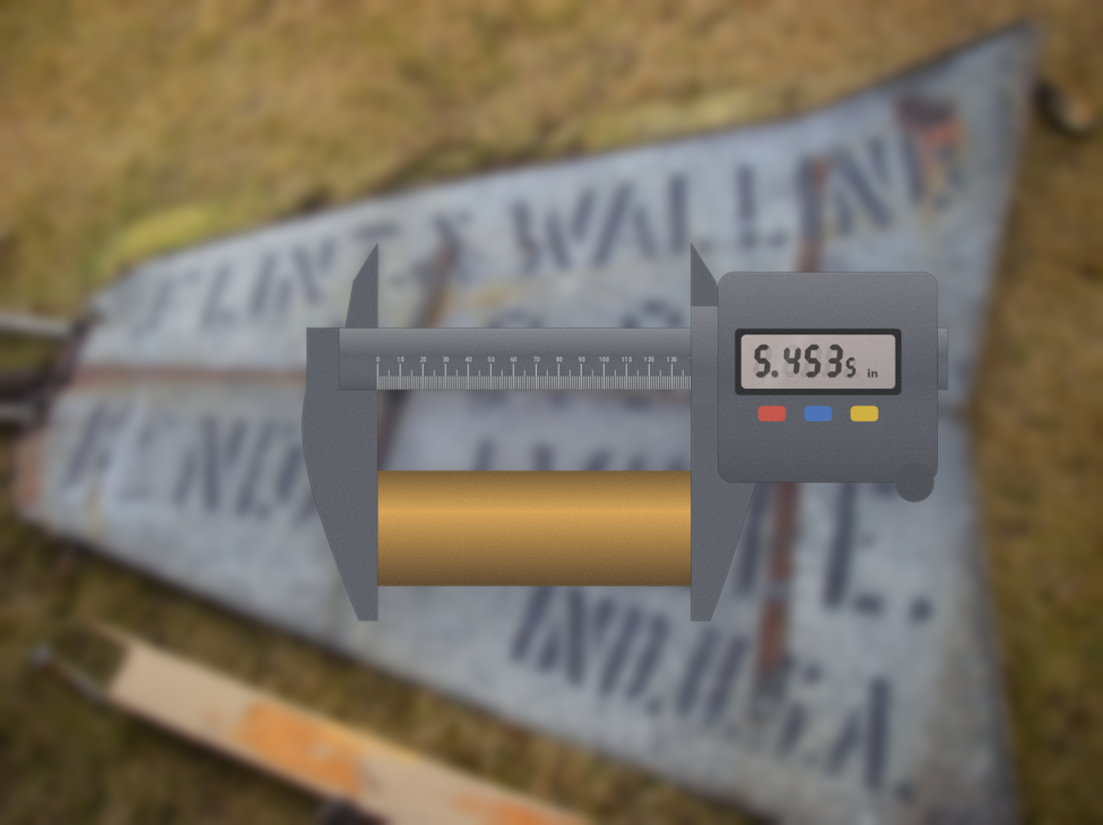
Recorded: 5.4535 (in)
